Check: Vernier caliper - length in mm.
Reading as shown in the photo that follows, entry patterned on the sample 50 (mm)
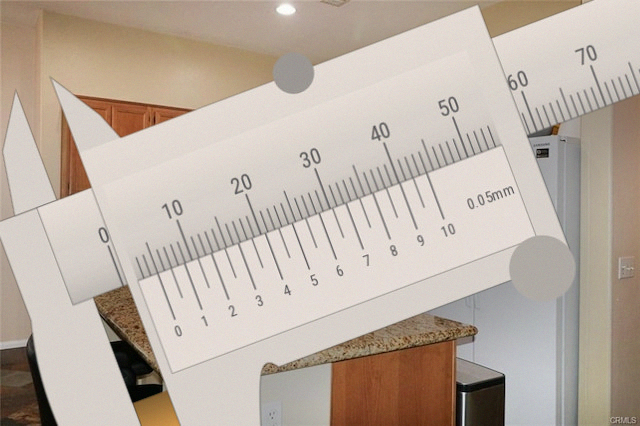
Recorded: 5.0 (mm)
